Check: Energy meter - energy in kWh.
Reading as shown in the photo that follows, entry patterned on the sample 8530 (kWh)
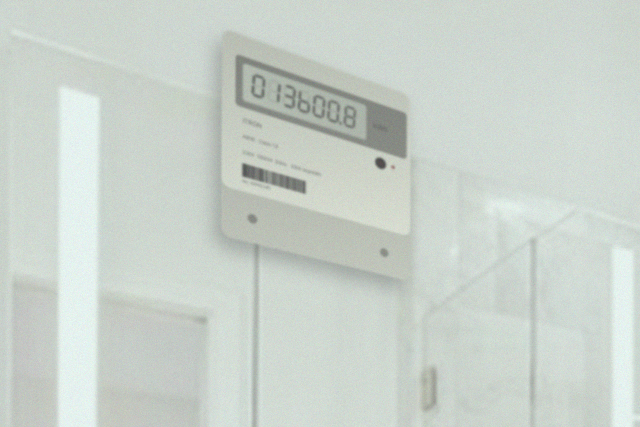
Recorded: 13600.8 (kWh)
